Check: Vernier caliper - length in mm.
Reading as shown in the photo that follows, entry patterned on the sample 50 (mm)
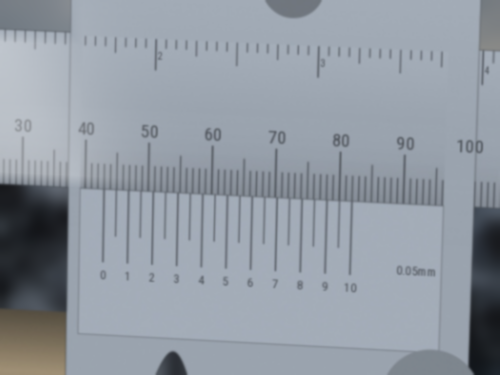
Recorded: 43.0 (mm)
